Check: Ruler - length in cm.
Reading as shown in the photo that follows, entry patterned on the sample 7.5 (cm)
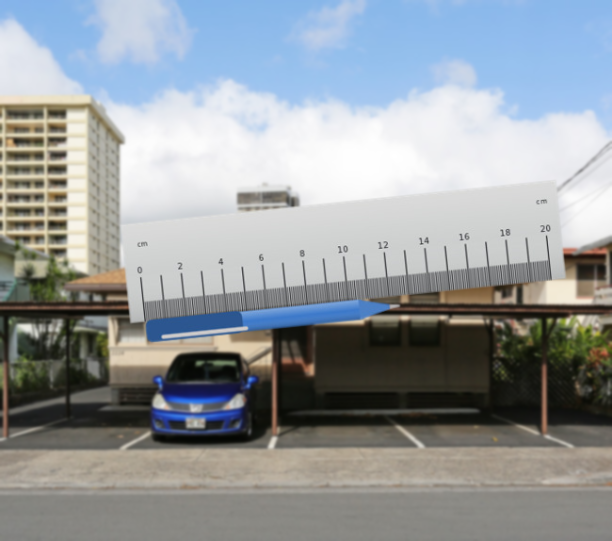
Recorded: 12.5 (cm)
